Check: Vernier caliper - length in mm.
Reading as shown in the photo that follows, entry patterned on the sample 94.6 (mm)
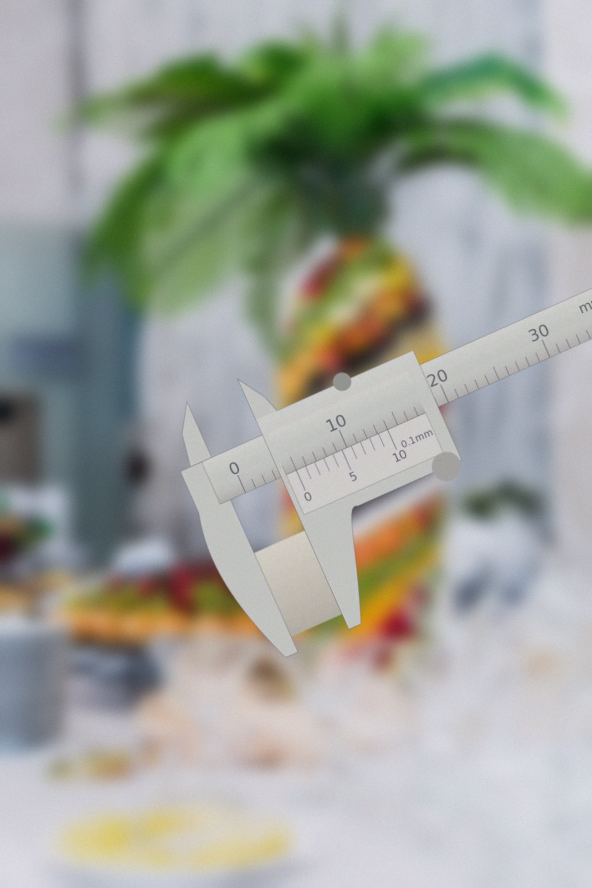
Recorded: 5.0 (mm)
